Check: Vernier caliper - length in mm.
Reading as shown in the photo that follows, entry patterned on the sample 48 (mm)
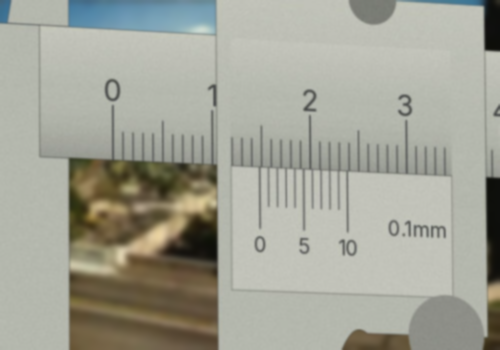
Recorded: 14.8 (mm)
